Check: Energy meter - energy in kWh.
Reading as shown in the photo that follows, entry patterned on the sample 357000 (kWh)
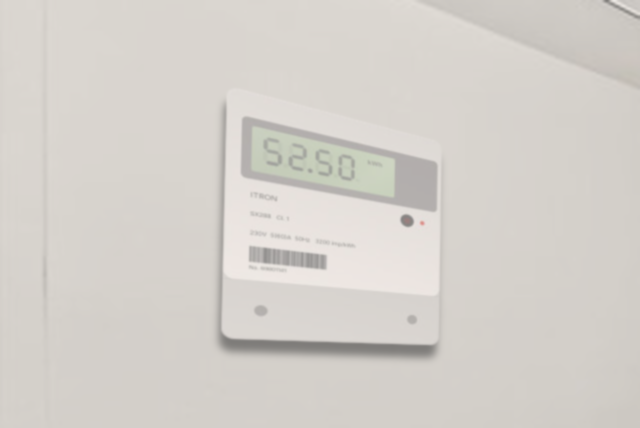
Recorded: 52.50 (kWh)
